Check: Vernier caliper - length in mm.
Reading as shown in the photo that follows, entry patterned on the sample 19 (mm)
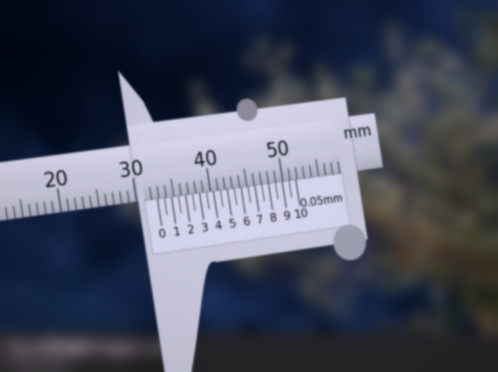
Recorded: 32.8 (mm)
